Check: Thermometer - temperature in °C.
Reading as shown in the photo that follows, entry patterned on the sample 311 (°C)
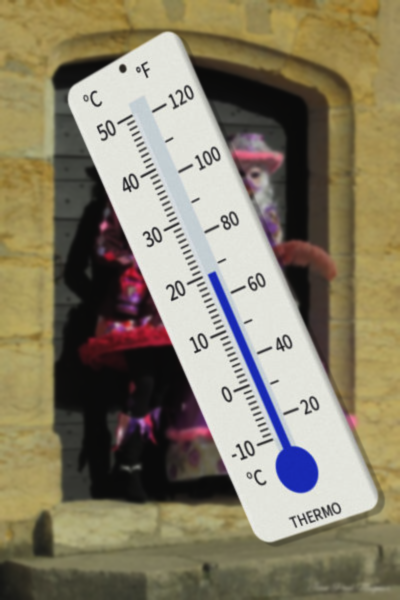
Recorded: 20 (°C)
